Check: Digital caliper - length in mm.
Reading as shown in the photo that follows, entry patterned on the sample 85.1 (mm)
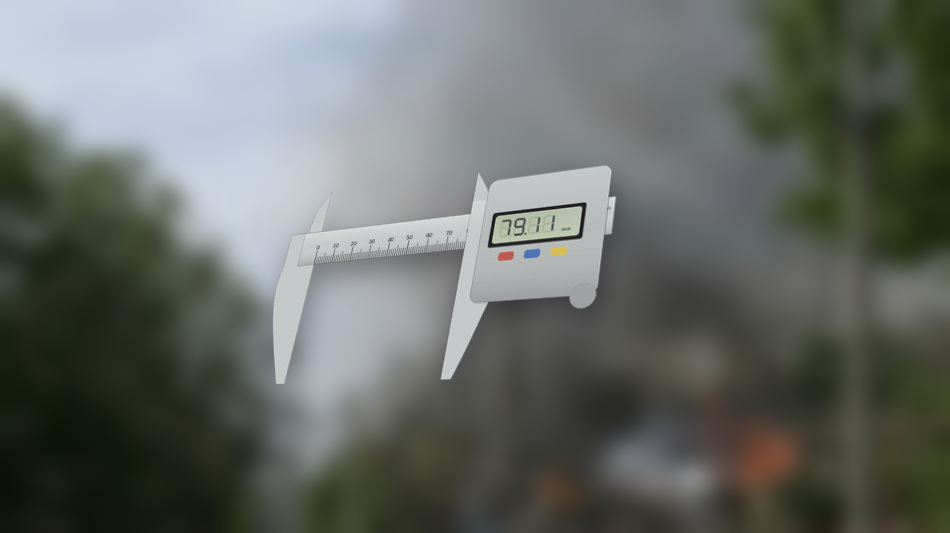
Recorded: 79.11 (mm)
